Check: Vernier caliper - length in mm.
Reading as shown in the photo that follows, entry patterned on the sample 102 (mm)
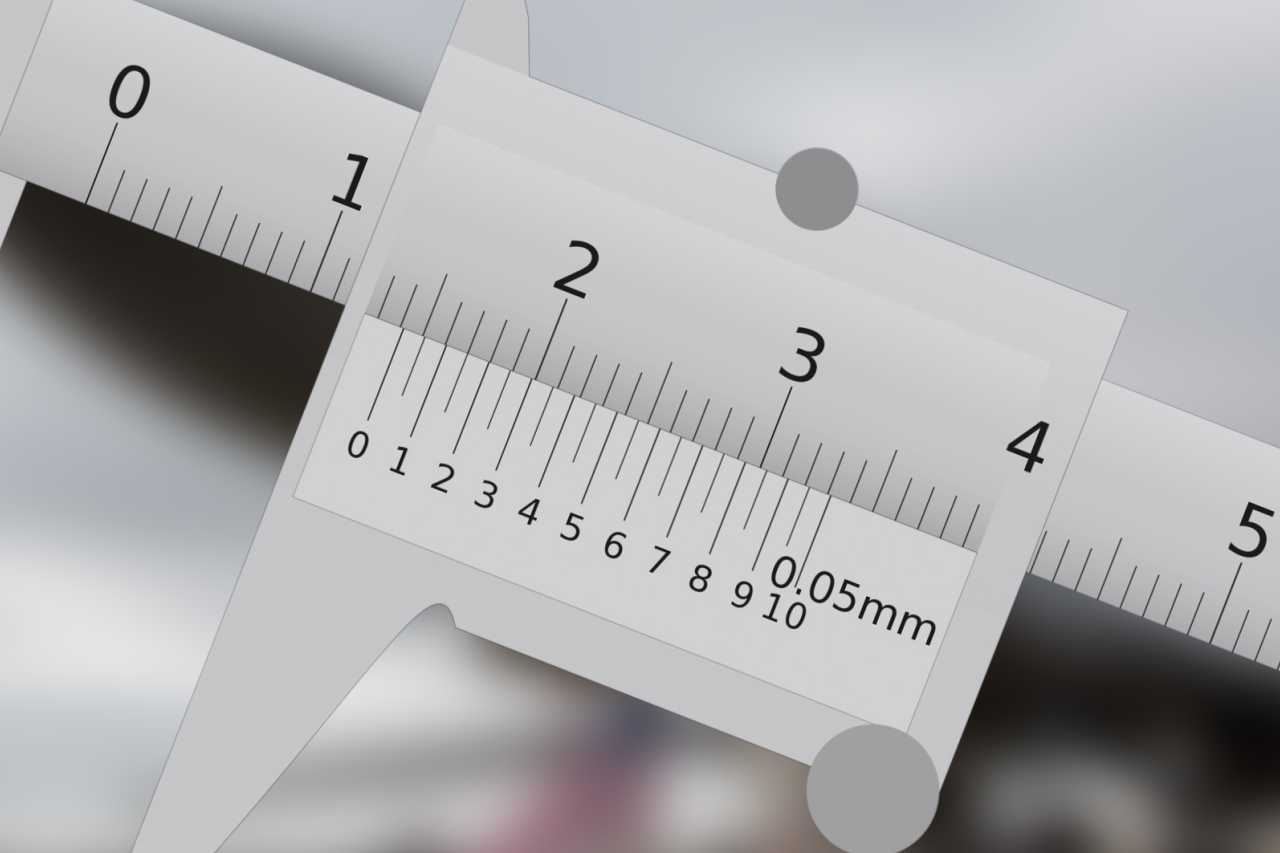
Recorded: 14.15 (mm)
